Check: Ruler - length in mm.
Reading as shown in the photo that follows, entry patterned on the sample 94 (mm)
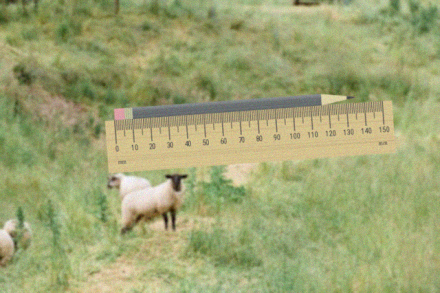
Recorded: 135 (mm)
